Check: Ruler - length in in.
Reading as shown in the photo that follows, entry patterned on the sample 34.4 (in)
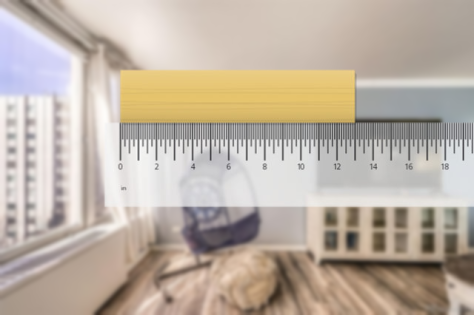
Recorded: 13 (in)
